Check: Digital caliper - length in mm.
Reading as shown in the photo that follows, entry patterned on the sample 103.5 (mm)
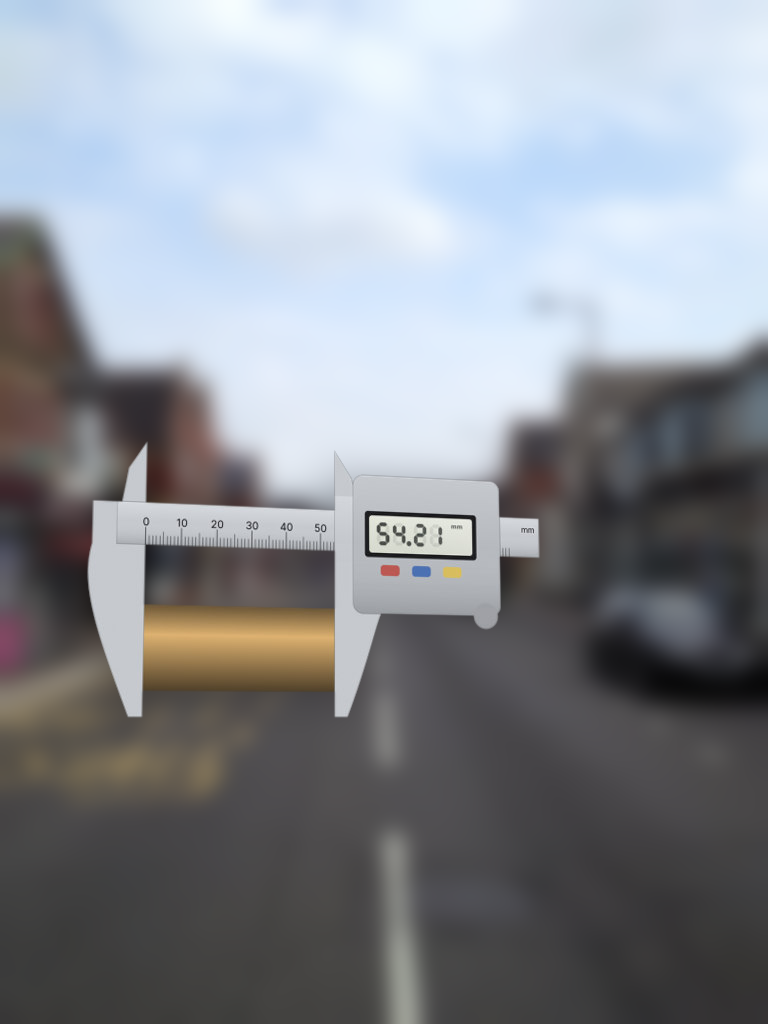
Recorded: 54.21 (mm)
